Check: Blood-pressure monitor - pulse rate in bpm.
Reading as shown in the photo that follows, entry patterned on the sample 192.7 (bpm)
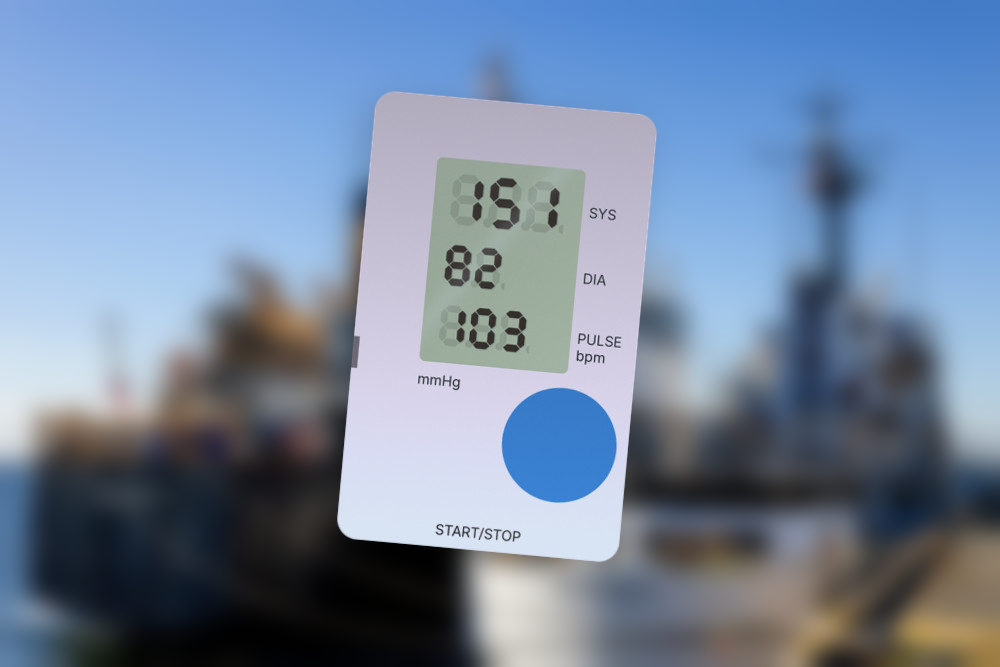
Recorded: 103 (bpm)
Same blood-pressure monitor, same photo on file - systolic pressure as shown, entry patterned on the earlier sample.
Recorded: 151 (mmHg)
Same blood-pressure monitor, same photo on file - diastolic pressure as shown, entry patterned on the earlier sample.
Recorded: 82 (mmHg)
